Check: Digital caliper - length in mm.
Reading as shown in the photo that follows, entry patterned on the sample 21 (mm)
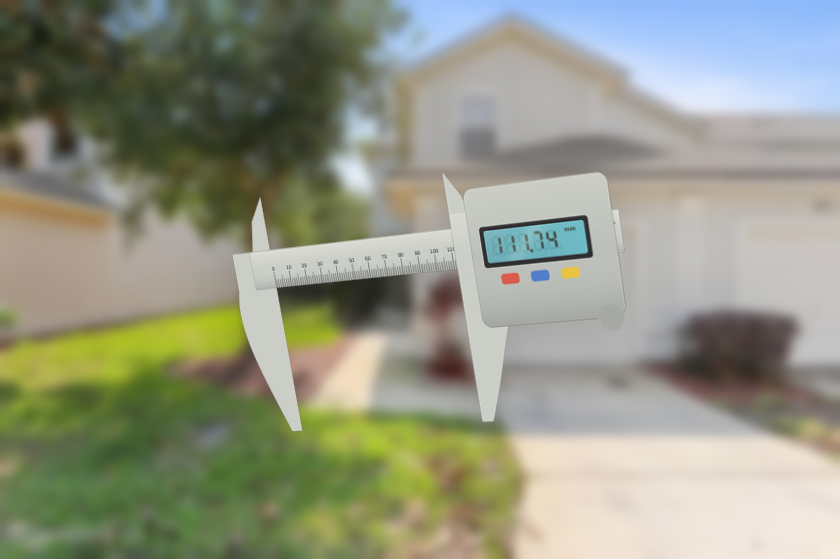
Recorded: 111.74 (mm)
